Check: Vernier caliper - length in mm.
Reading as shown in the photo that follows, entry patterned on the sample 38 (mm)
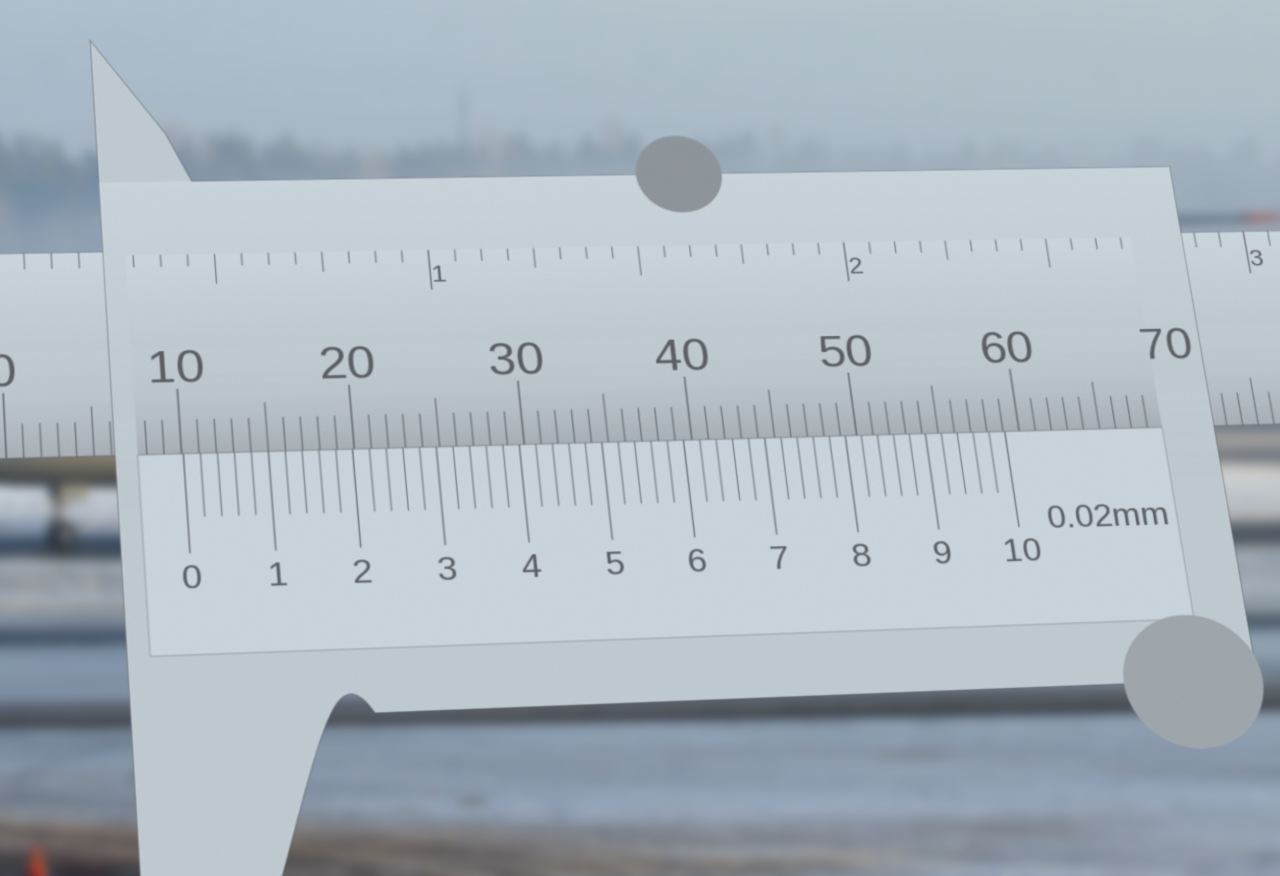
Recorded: 10.1 (mm)
